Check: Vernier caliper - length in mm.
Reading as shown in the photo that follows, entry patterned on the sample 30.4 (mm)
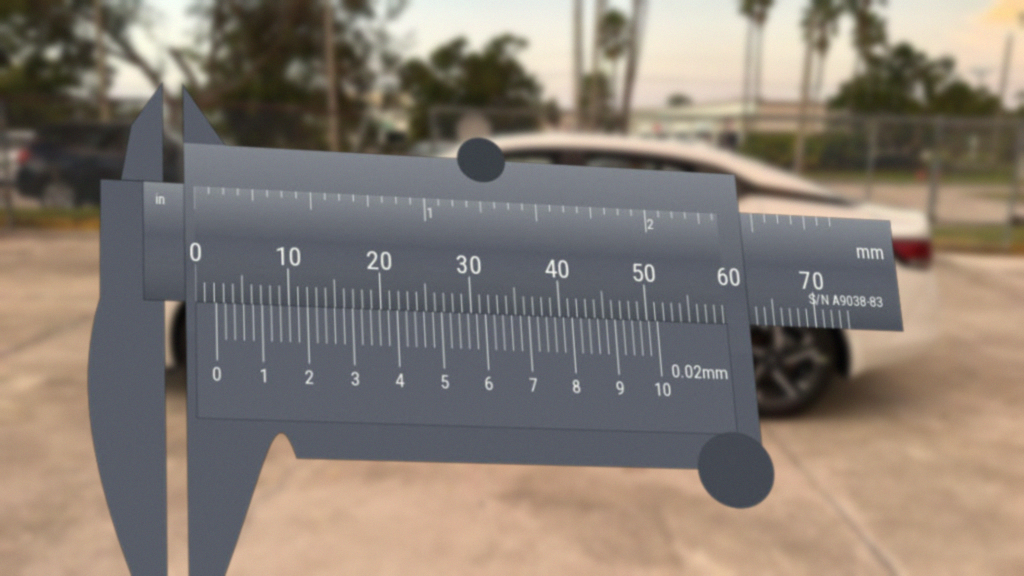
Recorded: 2.2 (mm)
